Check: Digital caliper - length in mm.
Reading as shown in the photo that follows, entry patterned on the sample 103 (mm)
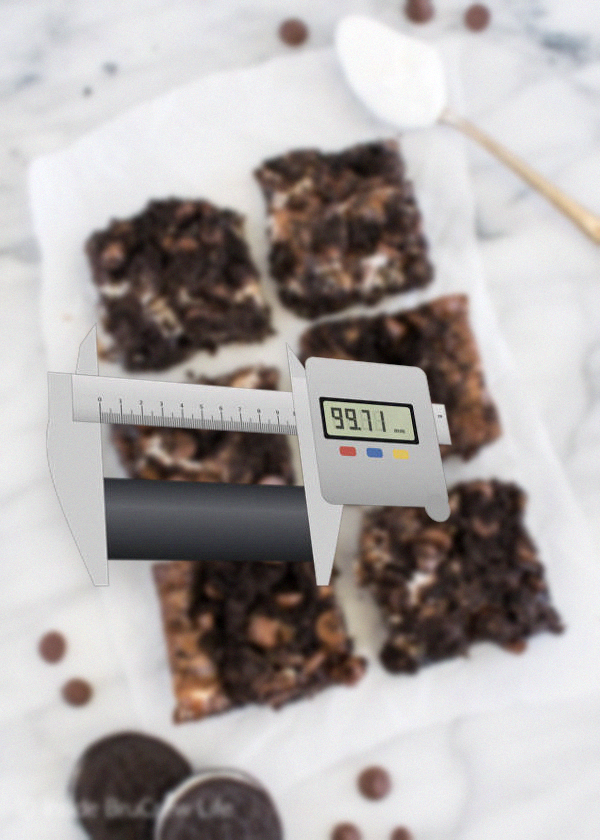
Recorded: 99.71 (mm)
